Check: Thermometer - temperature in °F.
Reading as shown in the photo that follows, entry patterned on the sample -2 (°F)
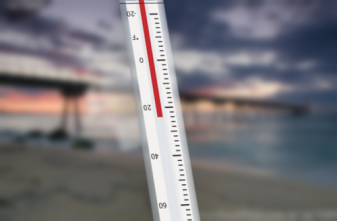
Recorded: 24 (°F)
